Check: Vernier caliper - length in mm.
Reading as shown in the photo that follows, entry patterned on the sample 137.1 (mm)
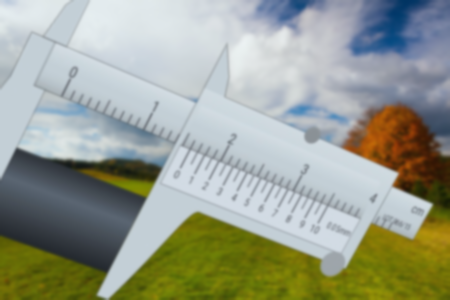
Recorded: 16.0 (mm)
